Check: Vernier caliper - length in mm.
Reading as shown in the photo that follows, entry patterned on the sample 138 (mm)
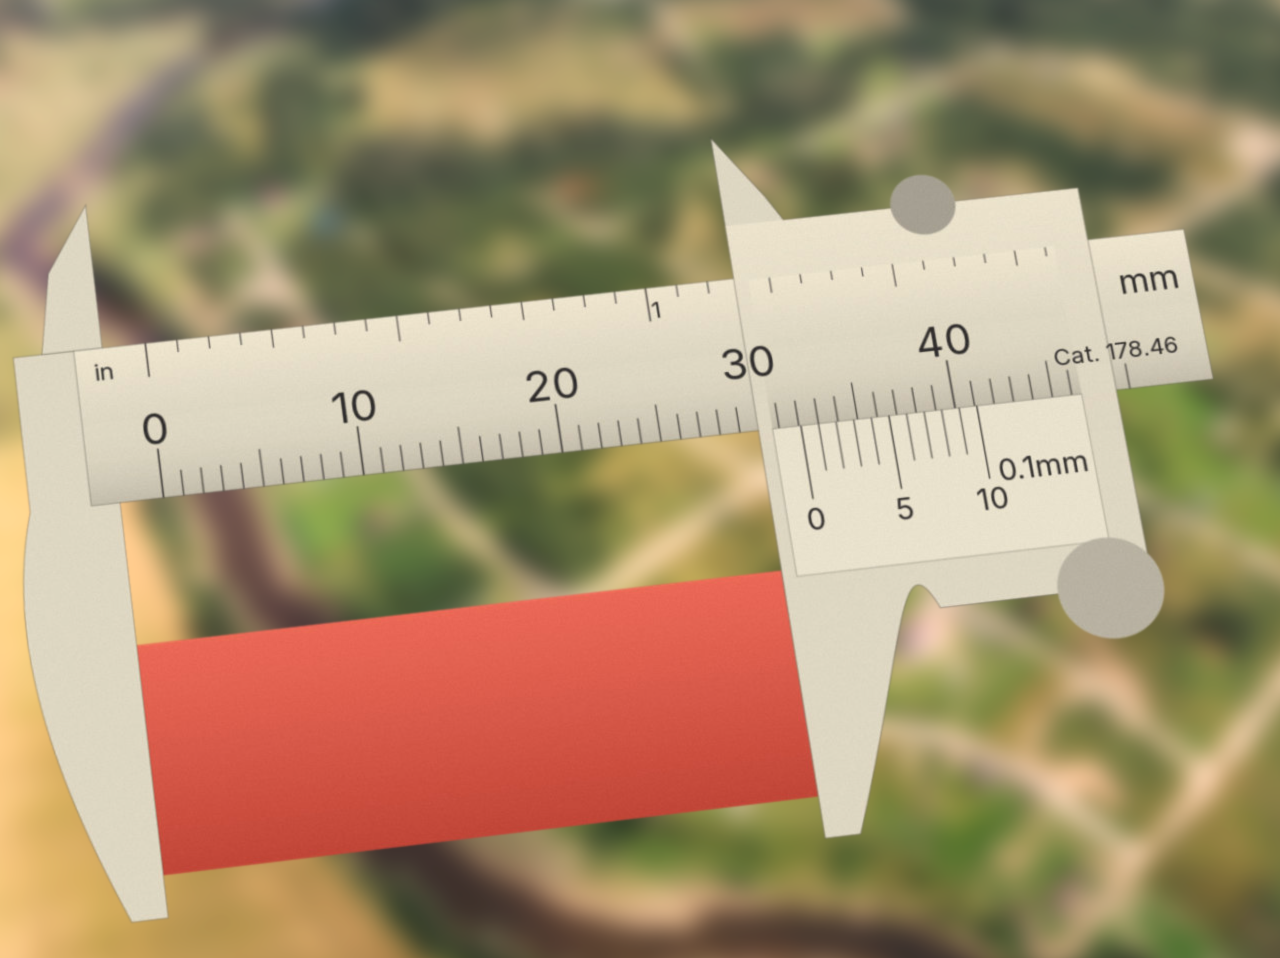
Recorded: 32.1 (mm)
